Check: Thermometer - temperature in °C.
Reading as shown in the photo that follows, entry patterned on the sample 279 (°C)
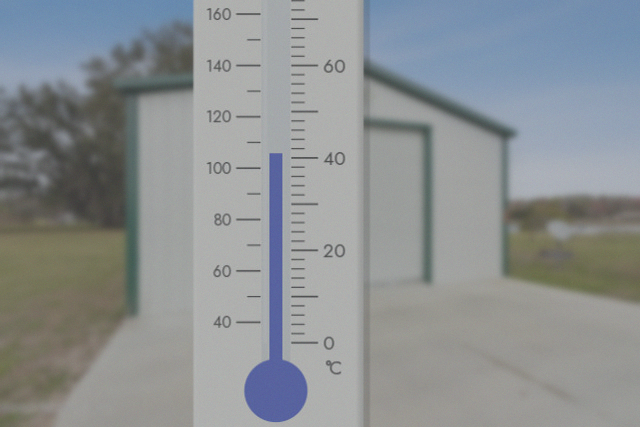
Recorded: 41 (°C)
